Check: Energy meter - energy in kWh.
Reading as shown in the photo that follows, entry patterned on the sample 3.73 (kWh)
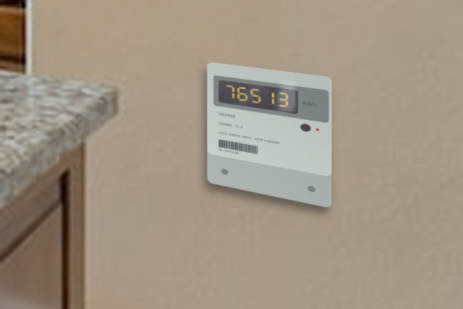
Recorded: 76513 (kWh)
